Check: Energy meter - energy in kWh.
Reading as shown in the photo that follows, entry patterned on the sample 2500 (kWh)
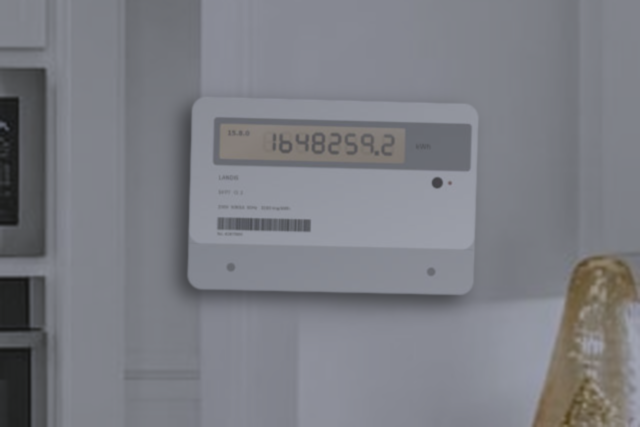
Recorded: 1648259.2 (kWh)
